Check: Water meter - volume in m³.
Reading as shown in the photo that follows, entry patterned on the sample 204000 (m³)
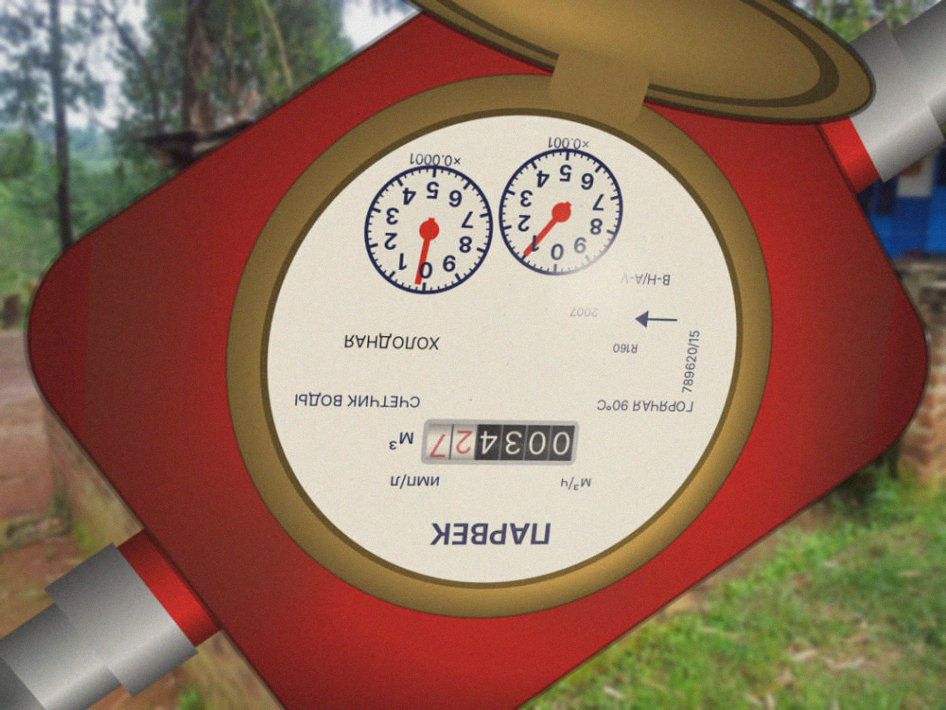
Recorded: 34.2710 (m³)
